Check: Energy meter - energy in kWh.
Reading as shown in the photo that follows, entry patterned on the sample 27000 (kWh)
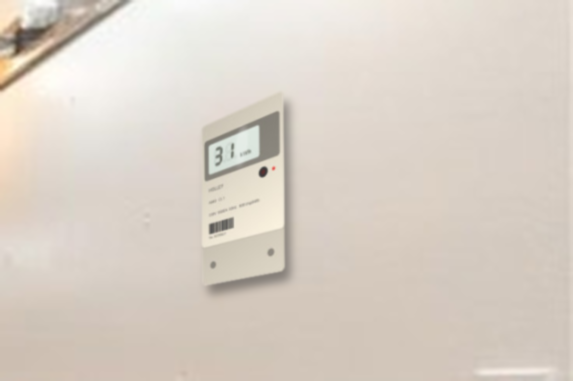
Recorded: 31 (kWh)
